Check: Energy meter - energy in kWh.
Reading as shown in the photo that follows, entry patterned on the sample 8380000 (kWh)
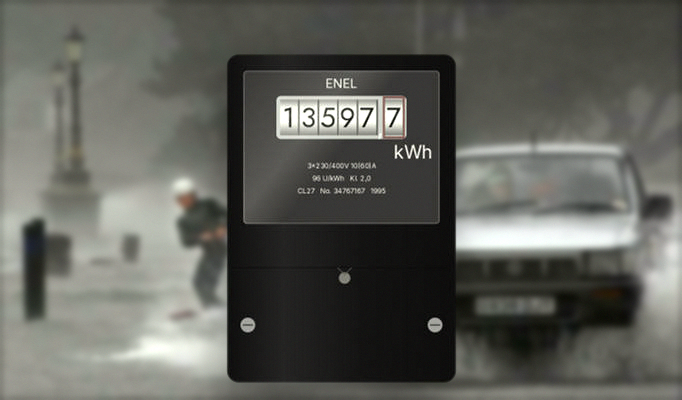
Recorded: 13597.7 (kWh)
